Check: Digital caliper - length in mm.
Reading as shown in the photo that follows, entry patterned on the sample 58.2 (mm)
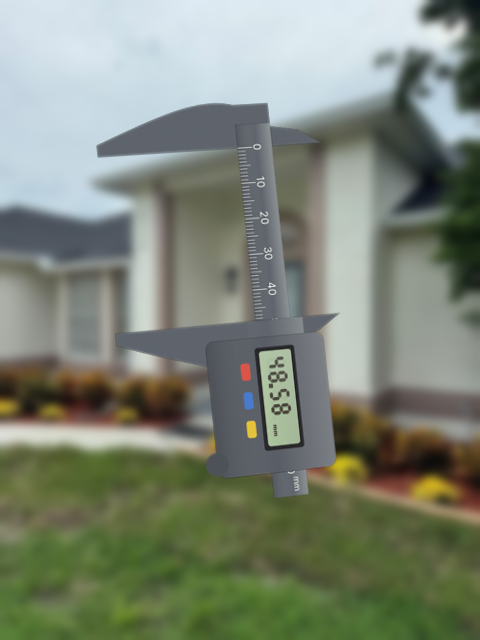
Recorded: 48.58 (mm)
